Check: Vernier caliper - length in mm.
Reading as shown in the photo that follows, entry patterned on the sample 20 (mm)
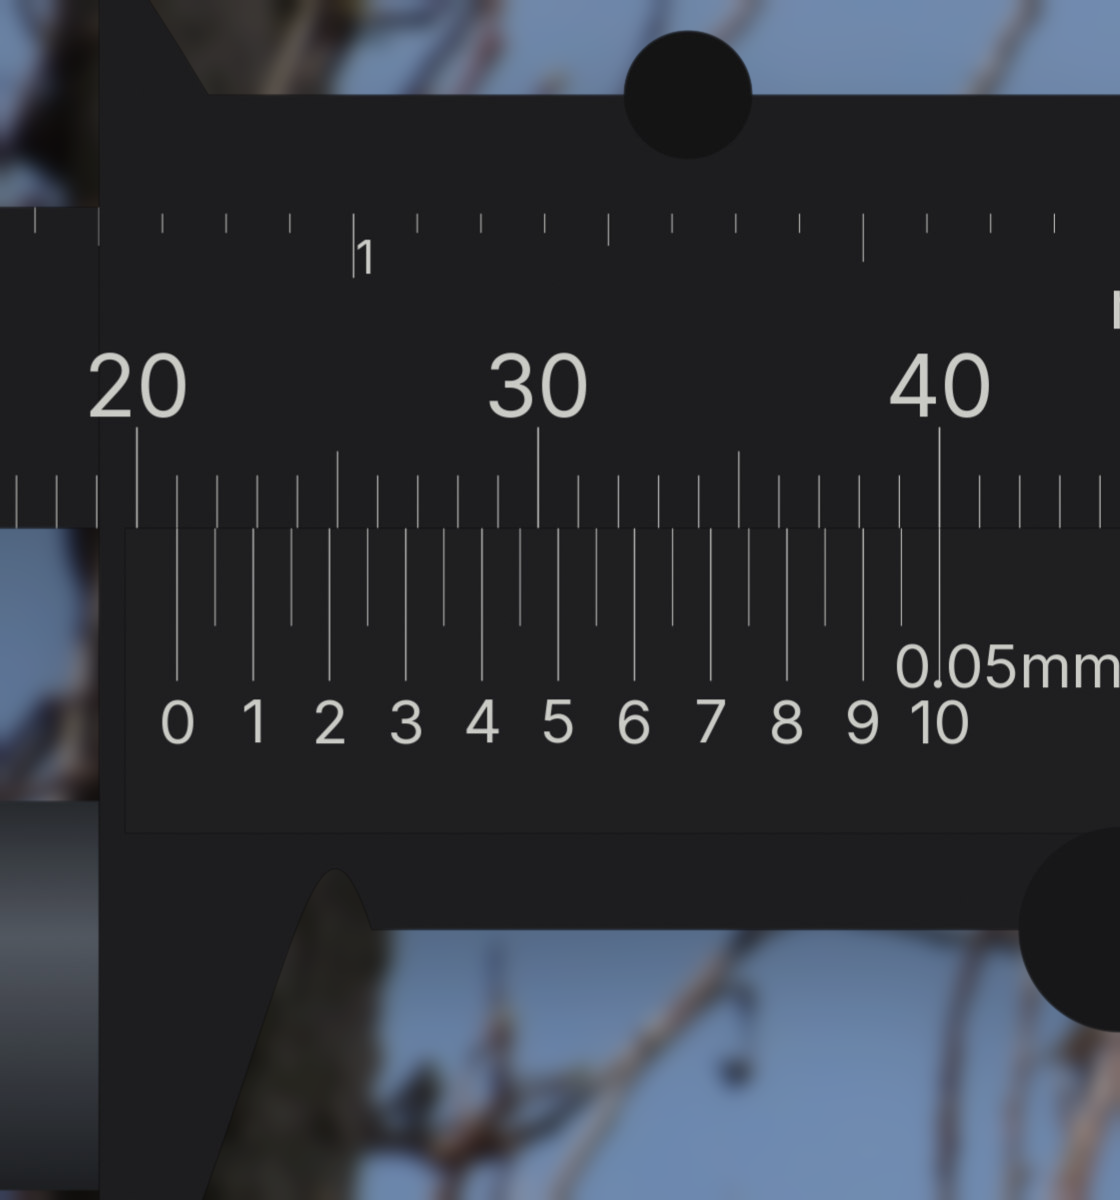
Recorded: 21.00 (mm)
